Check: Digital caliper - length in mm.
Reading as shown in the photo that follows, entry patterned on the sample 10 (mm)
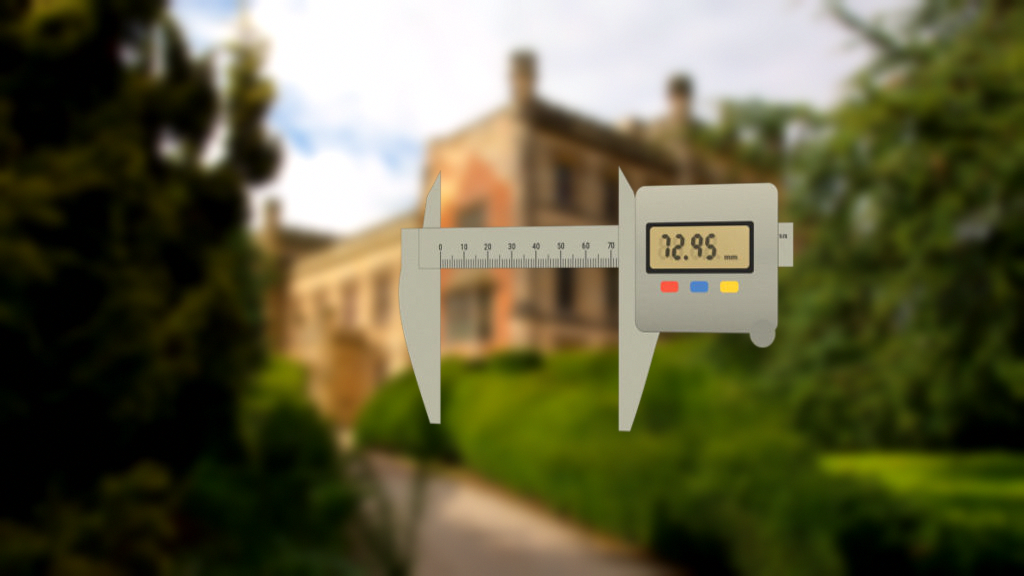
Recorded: 72.95 (mm)
